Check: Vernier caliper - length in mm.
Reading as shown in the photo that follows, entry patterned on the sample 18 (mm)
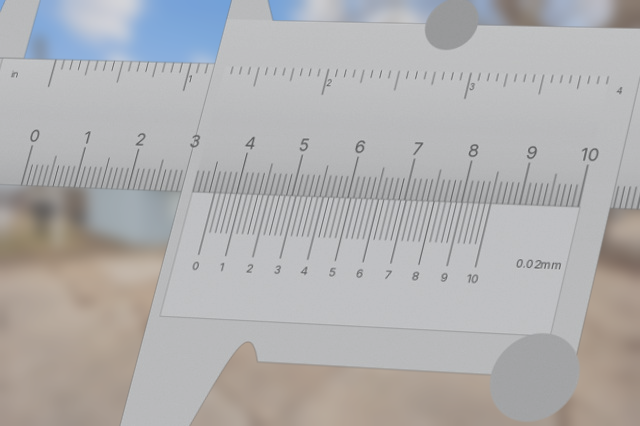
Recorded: 36.0 (mm)
